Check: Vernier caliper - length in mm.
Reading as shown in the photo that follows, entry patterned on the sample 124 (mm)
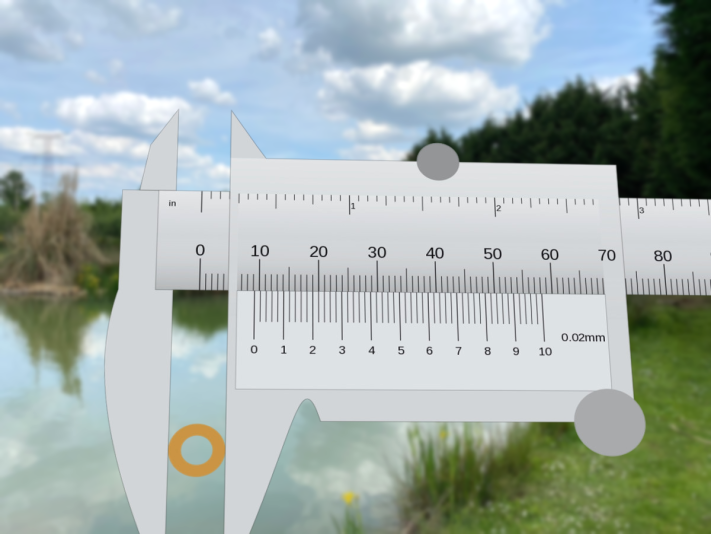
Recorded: 9.2 (mm)
